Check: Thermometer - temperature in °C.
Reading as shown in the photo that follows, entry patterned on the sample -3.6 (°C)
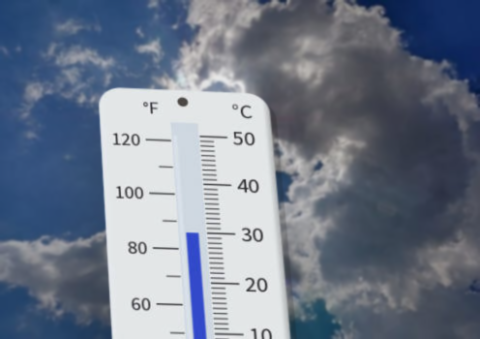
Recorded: 30 (°C)
